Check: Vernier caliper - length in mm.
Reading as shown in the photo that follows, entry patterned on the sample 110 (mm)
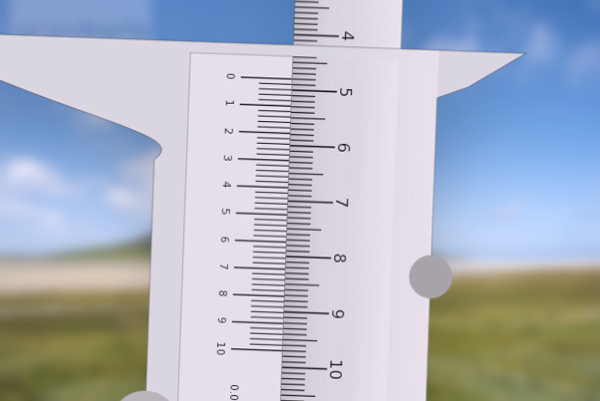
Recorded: 48.0 (mm)
